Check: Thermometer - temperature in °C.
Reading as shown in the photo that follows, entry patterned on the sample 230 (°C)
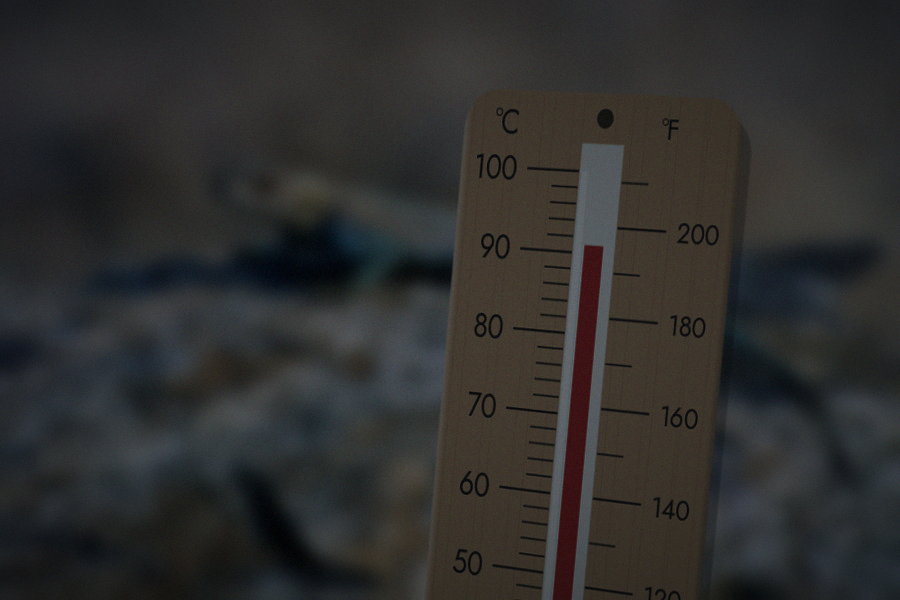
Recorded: 91 (°C)
